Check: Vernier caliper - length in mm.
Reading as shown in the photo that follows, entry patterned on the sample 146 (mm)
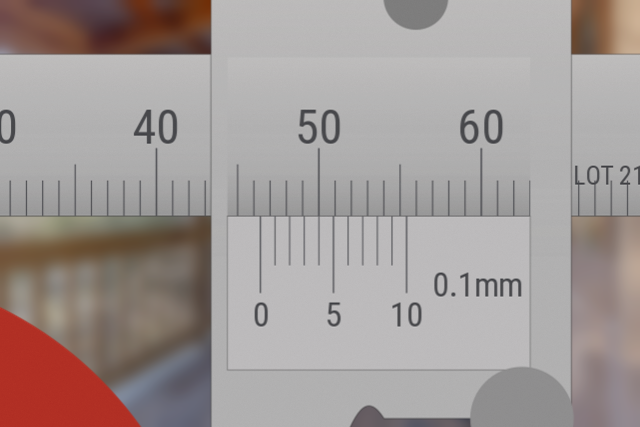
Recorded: 46.4 (mm)
